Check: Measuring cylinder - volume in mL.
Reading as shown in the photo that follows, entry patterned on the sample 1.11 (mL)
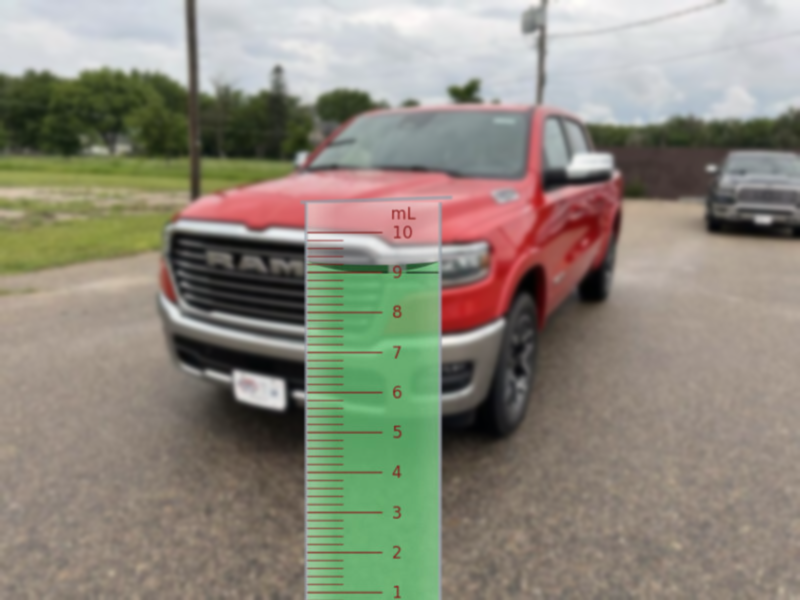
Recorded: 9 (mL)
